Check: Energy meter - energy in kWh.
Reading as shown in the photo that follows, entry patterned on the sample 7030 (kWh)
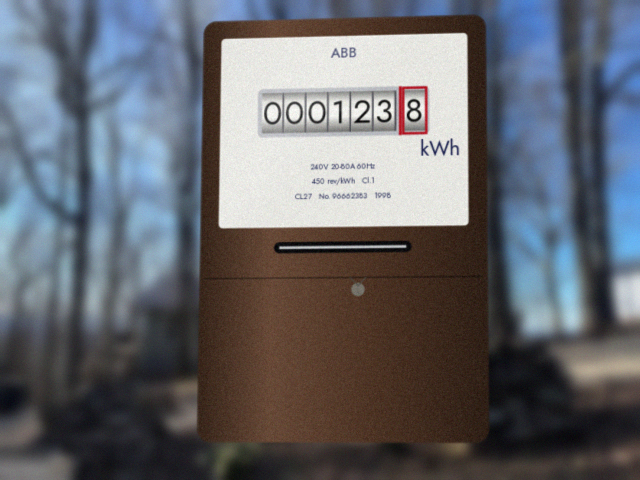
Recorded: 123.8 (kWh)
